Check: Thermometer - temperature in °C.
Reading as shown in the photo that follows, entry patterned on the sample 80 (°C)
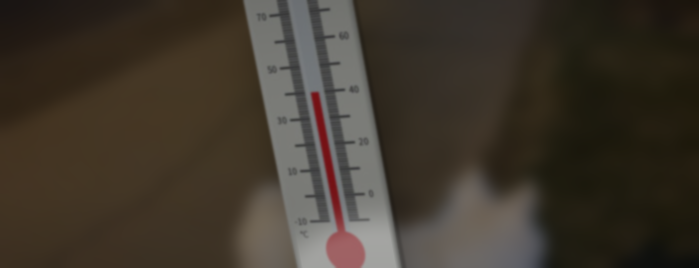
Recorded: 40 (°C)
